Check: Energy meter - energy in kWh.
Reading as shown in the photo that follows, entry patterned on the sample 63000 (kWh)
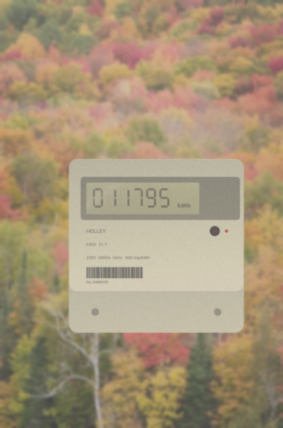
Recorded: 11795 (kWh)
